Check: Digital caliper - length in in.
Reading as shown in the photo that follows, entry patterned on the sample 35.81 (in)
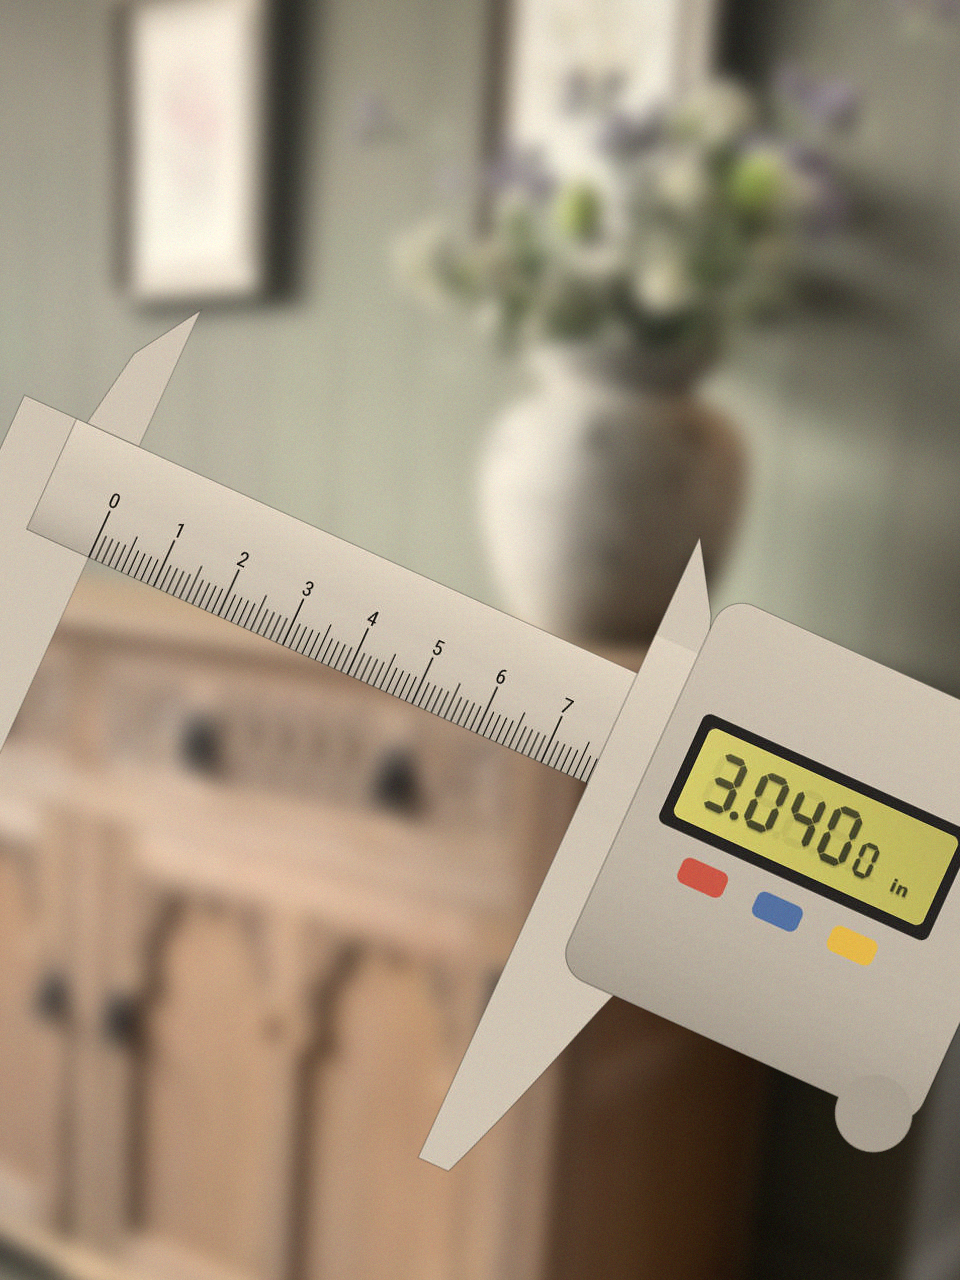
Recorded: 3.0400 (in)
